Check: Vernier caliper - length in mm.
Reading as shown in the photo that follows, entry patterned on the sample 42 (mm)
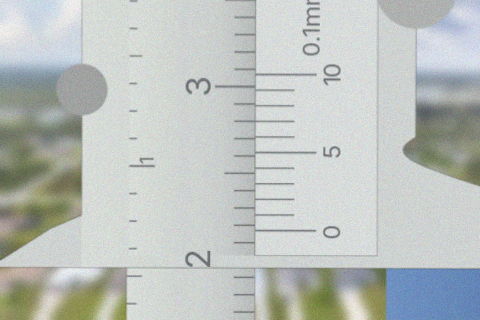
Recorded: 21.7 (mm)
